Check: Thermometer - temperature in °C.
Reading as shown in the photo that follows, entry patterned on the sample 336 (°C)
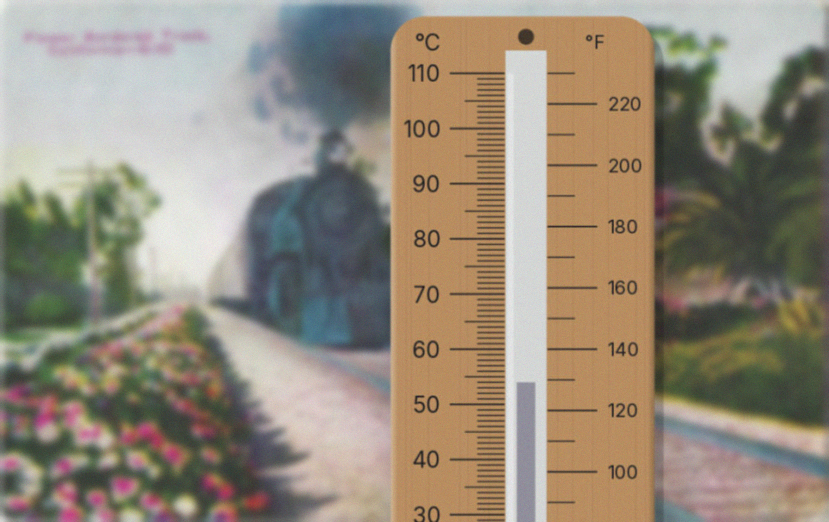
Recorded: 54 (°C)
